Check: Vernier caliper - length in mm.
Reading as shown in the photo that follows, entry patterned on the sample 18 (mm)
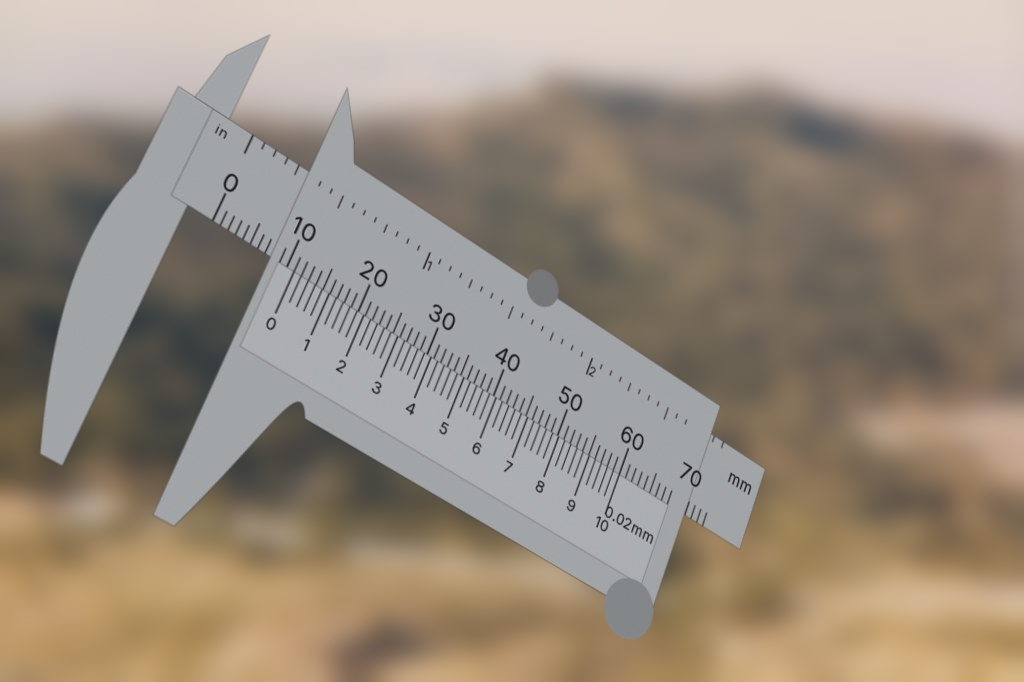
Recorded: 11.0 (mm)
